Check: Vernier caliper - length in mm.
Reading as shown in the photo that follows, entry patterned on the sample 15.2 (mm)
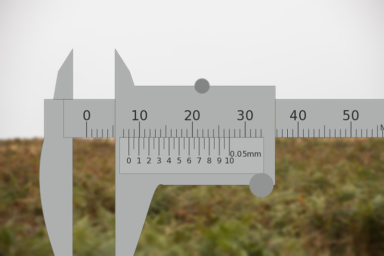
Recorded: 8.0 (mm)
